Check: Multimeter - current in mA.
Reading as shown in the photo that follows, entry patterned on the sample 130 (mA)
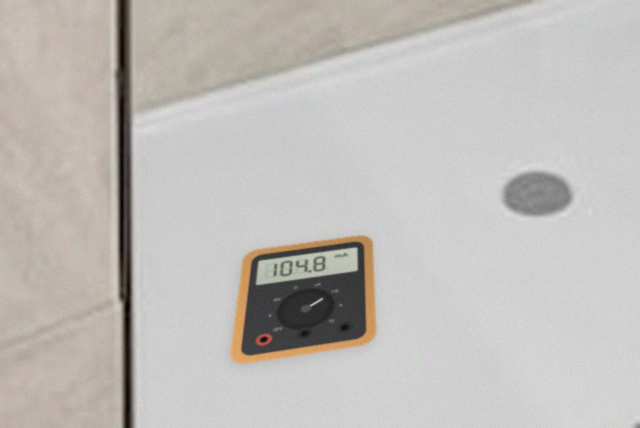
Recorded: 104.8 (mA)
